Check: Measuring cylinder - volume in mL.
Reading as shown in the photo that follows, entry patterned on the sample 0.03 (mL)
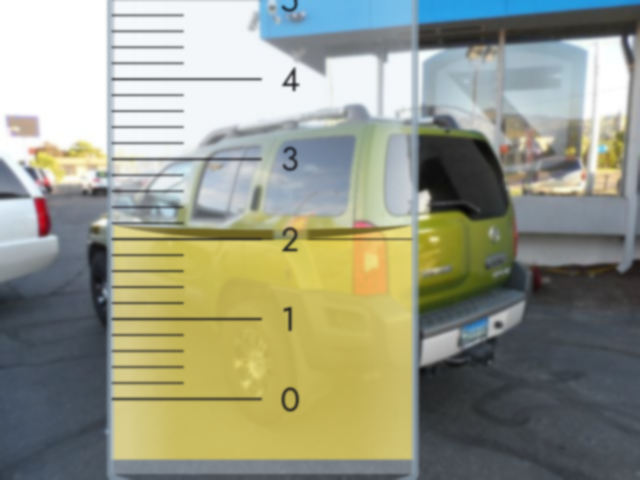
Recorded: 2 (mL)
